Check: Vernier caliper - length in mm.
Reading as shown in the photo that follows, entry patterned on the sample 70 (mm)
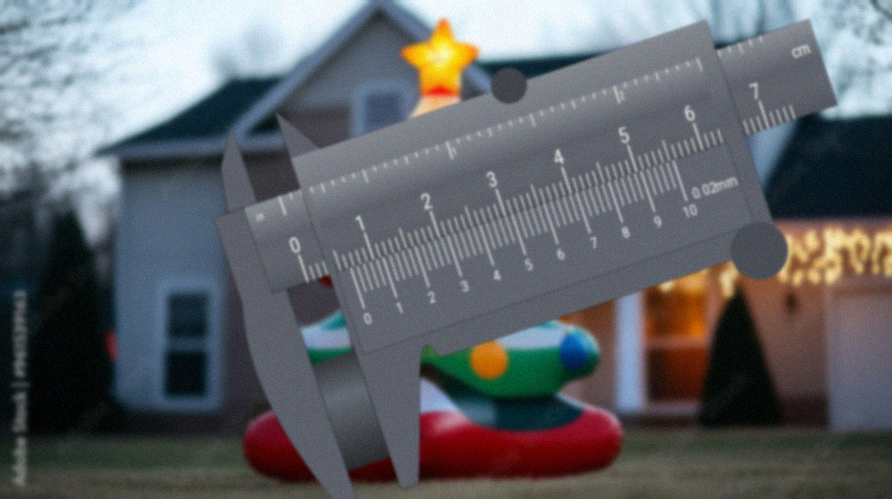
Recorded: 6.5 (mm)
